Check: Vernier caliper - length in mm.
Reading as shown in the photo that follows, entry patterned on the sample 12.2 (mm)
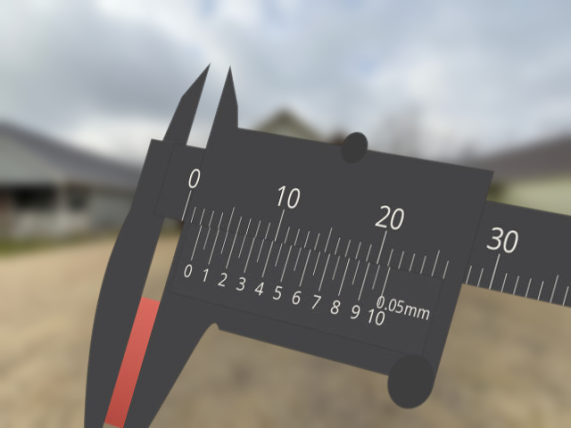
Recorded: 2.2 (mm)
